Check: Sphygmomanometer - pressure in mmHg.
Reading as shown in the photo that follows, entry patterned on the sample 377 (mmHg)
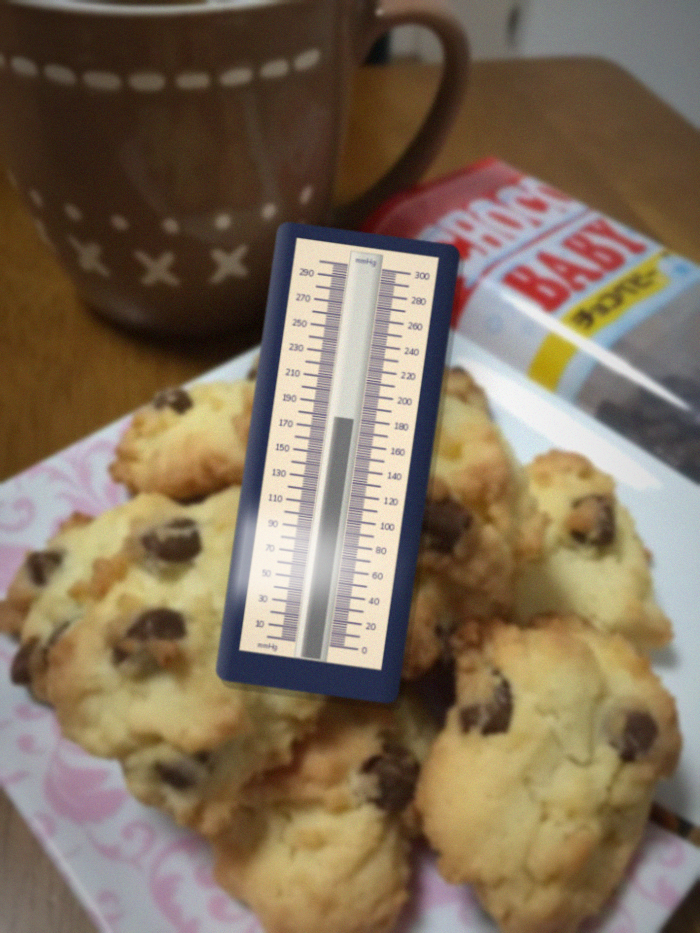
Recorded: 180 (mmHg)
